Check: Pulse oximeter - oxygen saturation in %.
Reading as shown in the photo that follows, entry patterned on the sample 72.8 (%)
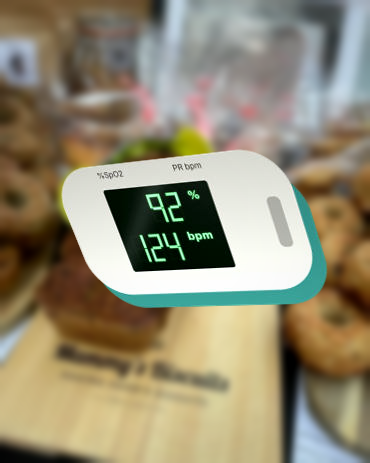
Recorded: 92 (%)
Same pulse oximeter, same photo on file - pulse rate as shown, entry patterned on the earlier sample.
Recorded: 124 (bpm)
